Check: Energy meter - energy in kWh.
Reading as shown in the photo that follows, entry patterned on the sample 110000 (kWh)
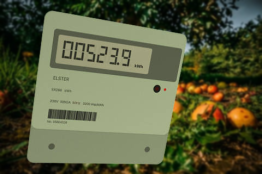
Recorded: 523.9 (kWh)
